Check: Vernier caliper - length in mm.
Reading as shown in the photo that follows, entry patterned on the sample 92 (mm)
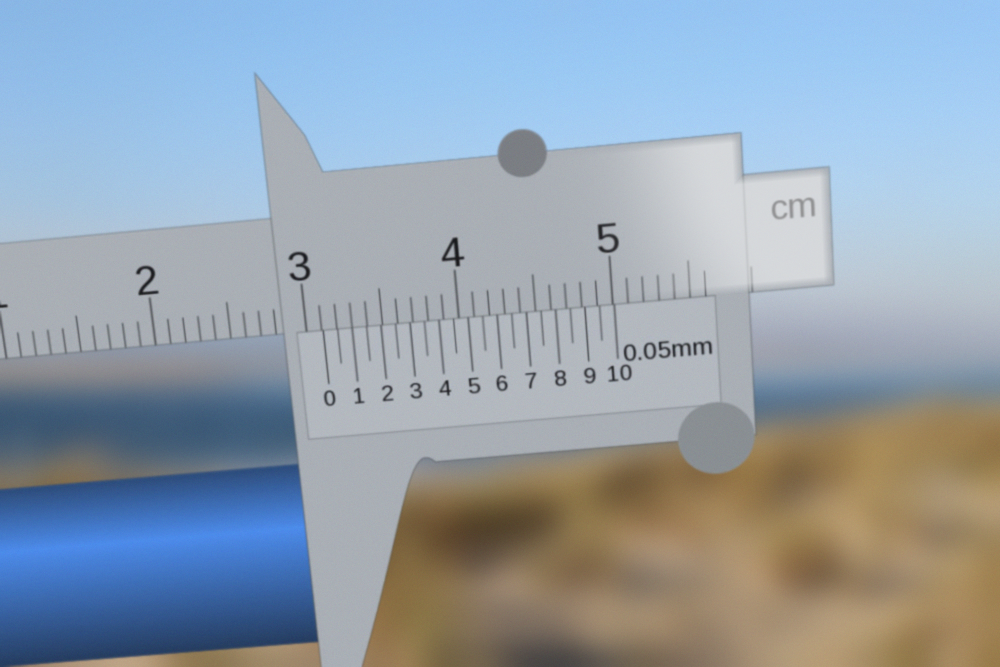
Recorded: 31.1 (mm)
